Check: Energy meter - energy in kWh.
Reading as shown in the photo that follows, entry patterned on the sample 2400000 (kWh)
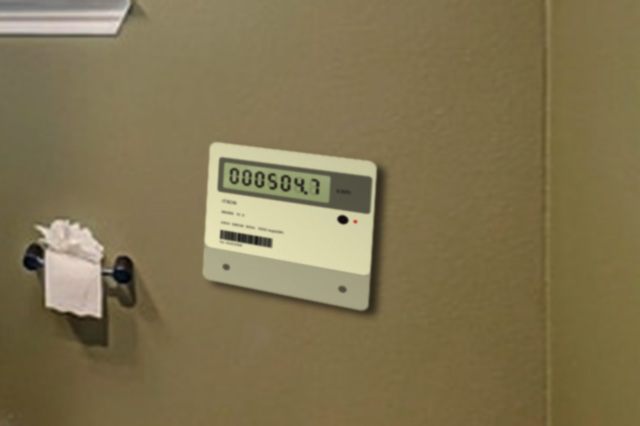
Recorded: 504.7 (kWh)
